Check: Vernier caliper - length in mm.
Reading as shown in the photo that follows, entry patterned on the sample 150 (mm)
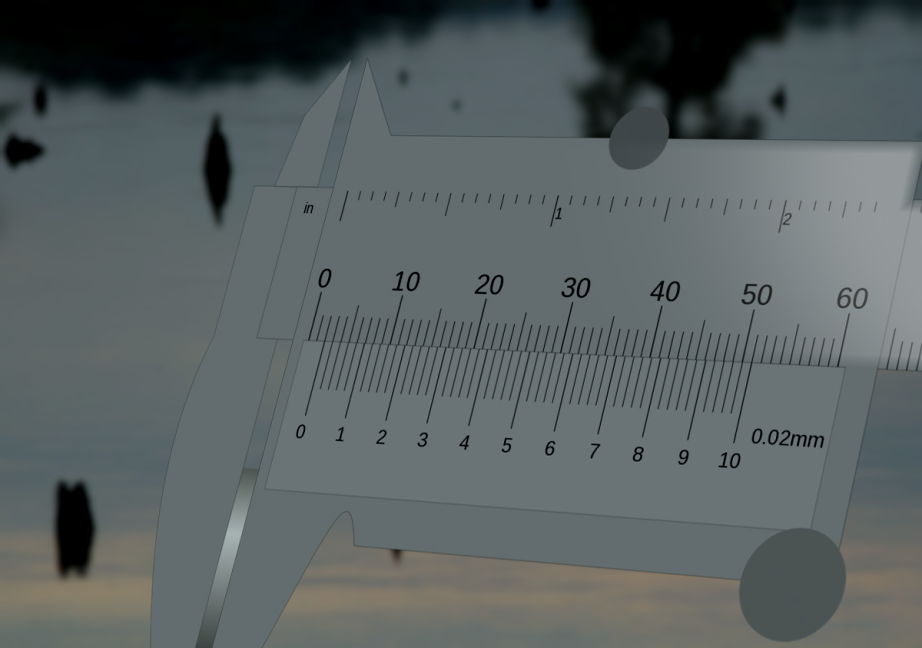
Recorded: 2.0 (mm)
